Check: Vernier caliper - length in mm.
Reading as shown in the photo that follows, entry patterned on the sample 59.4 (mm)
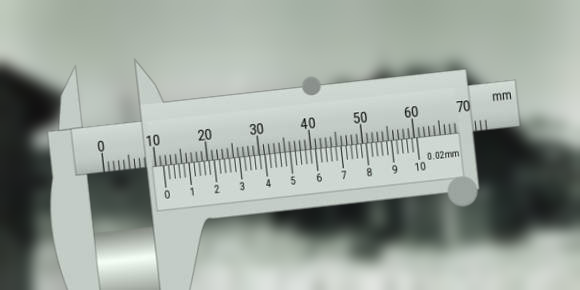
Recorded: 11.5 (mm)
